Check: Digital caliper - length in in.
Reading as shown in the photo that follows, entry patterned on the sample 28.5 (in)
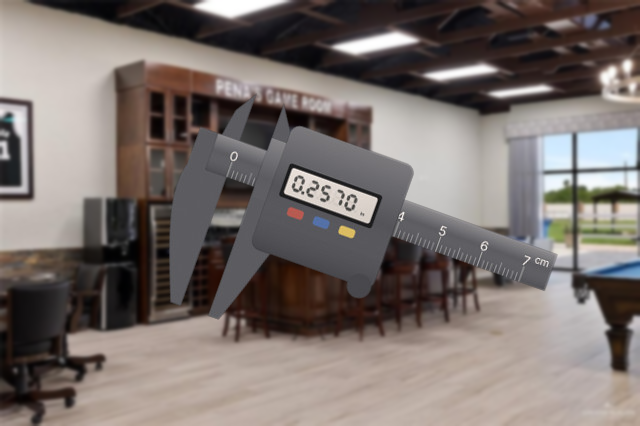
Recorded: 0.2570 (in)
